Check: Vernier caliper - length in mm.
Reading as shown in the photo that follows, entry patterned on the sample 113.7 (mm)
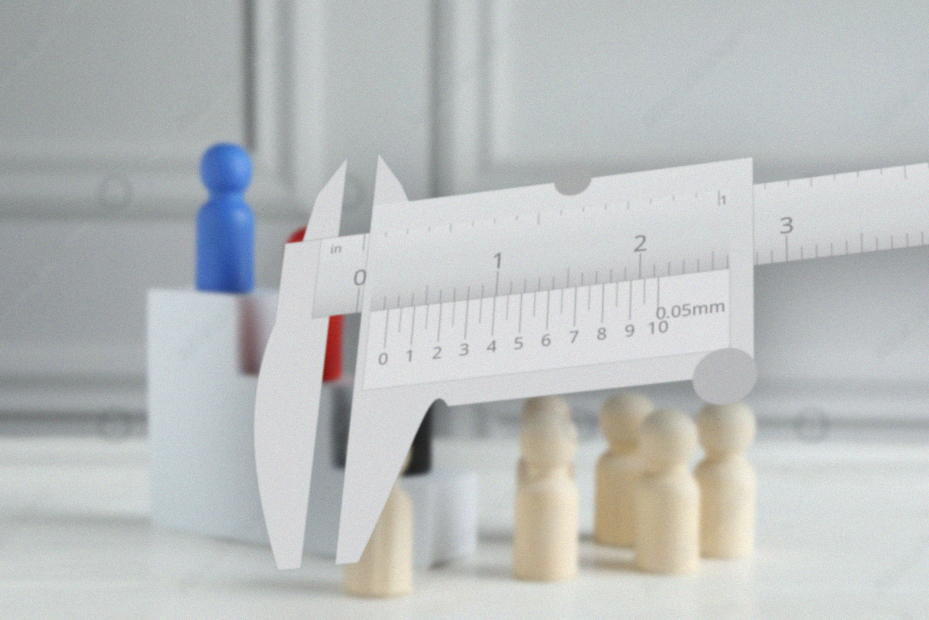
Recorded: 2.3 (mm)
